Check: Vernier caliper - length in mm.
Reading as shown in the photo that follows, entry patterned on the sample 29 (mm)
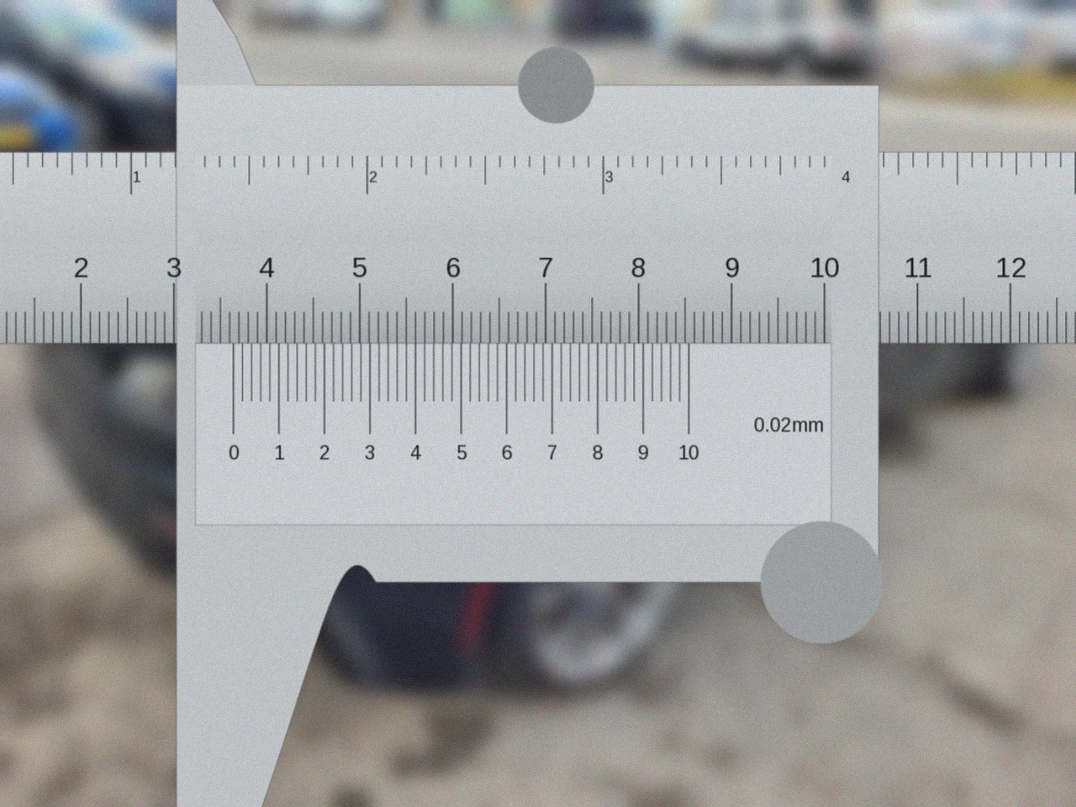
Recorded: 36.4 (mm)
